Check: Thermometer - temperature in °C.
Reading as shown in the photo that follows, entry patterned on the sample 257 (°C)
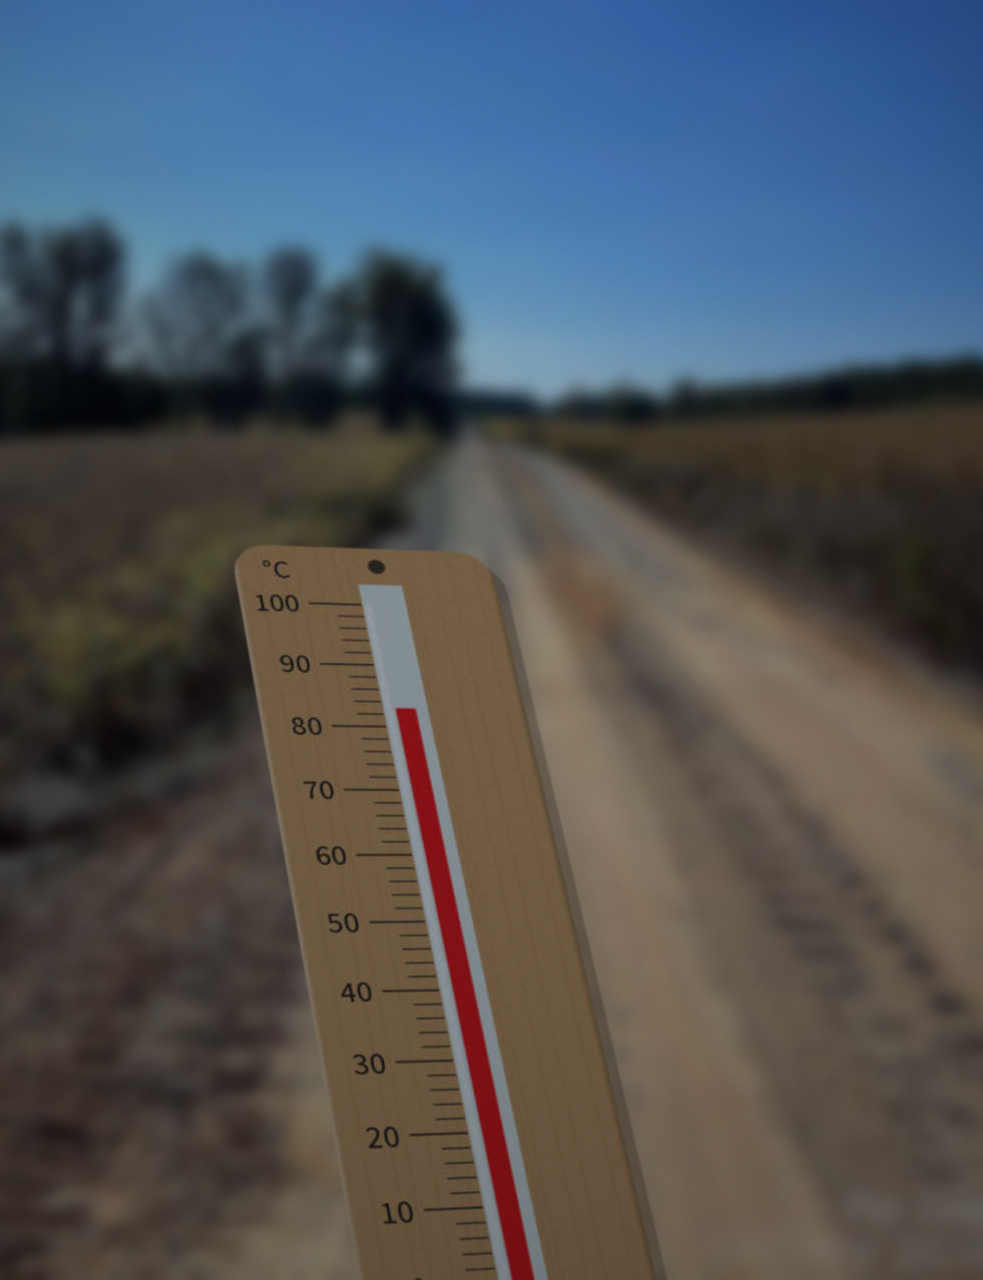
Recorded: 83 (°C)
